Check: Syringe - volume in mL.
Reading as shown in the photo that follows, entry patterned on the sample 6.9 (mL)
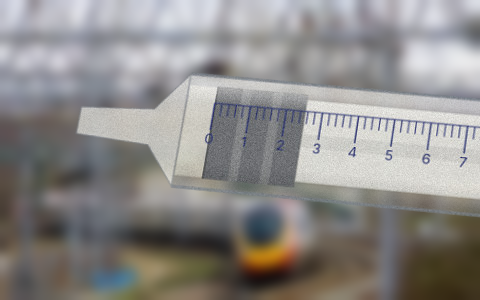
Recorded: 0 (mL)
